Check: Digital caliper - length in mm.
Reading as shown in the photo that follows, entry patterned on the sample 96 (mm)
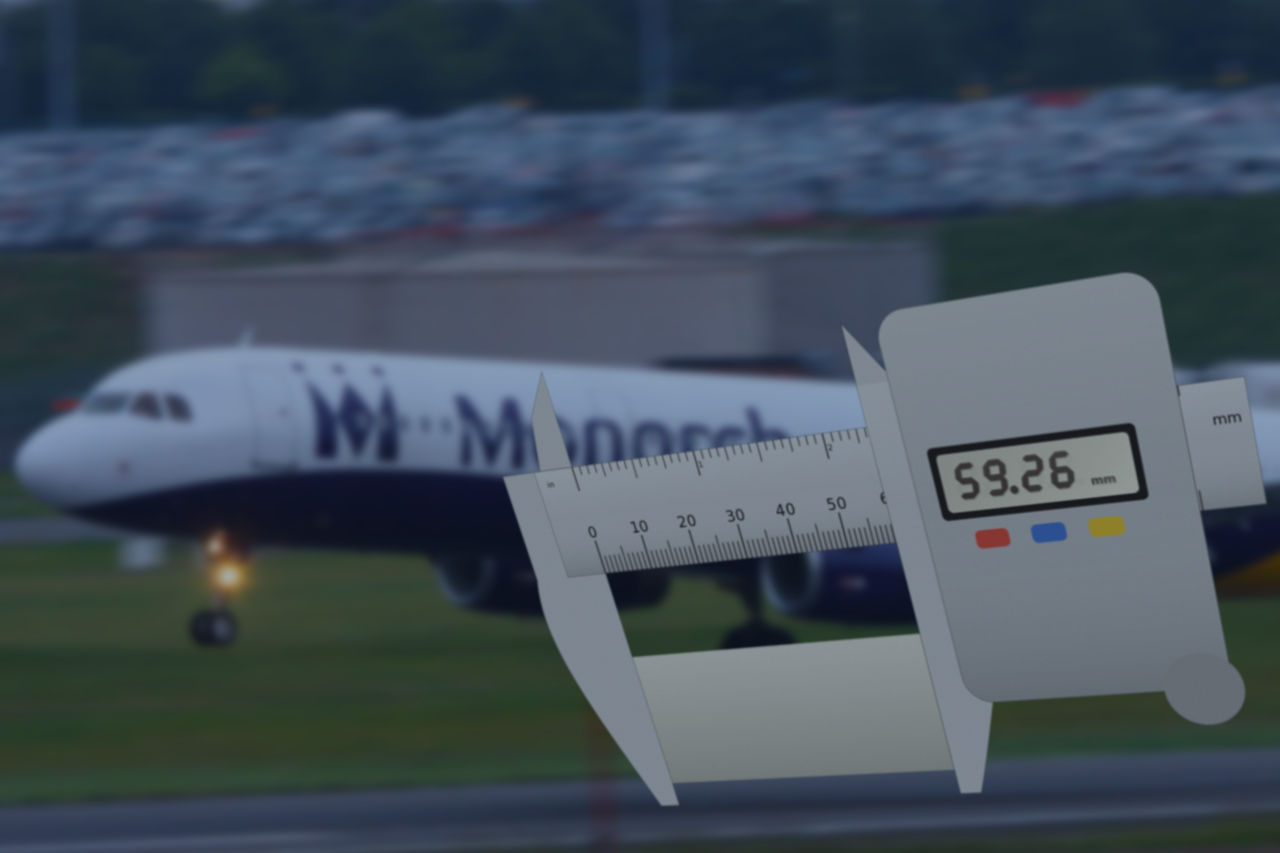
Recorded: 59.26 (mm)
